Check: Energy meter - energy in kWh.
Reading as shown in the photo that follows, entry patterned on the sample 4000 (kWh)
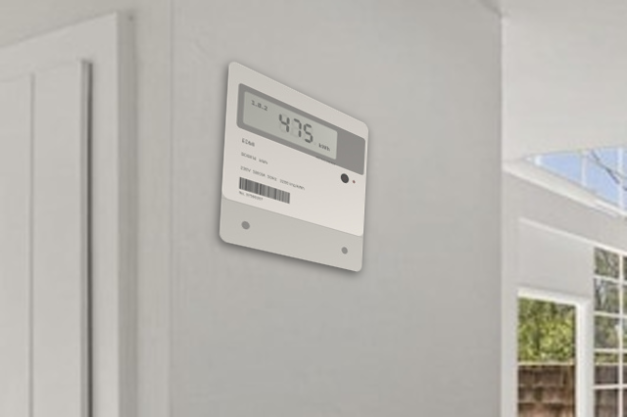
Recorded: 475 (kWh)
